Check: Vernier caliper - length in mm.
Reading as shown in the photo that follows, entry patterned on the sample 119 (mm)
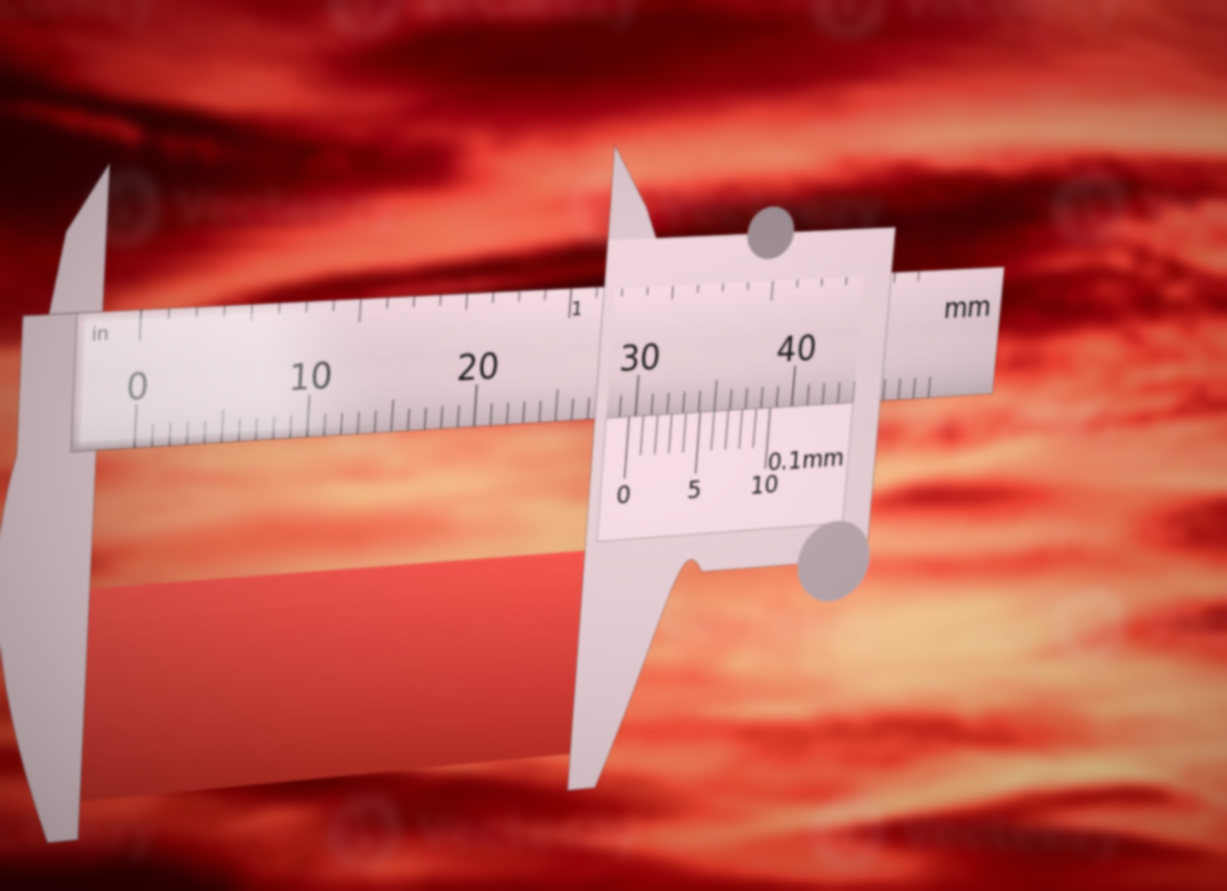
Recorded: 29.6 (mm)
